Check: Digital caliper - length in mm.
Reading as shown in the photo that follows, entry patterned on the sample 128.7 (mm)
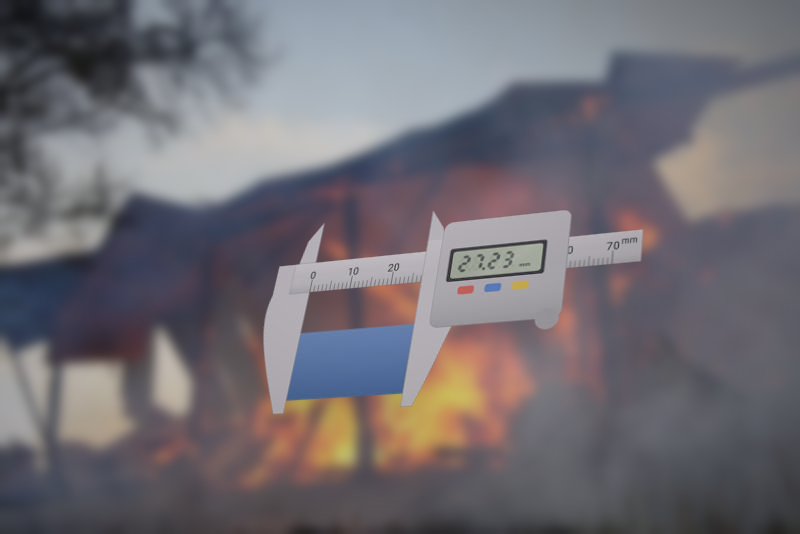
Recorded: 27.23 (mm)
